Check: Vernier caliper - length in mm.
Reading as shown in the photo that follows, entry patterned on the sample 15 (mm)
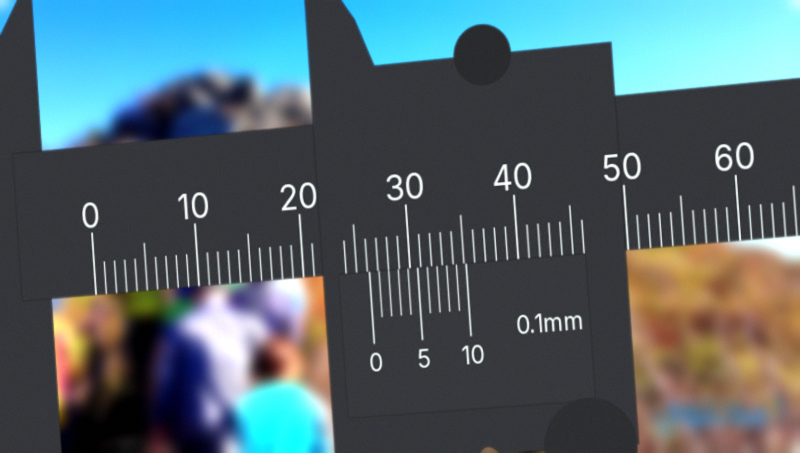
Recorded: 26.2 (mm)
